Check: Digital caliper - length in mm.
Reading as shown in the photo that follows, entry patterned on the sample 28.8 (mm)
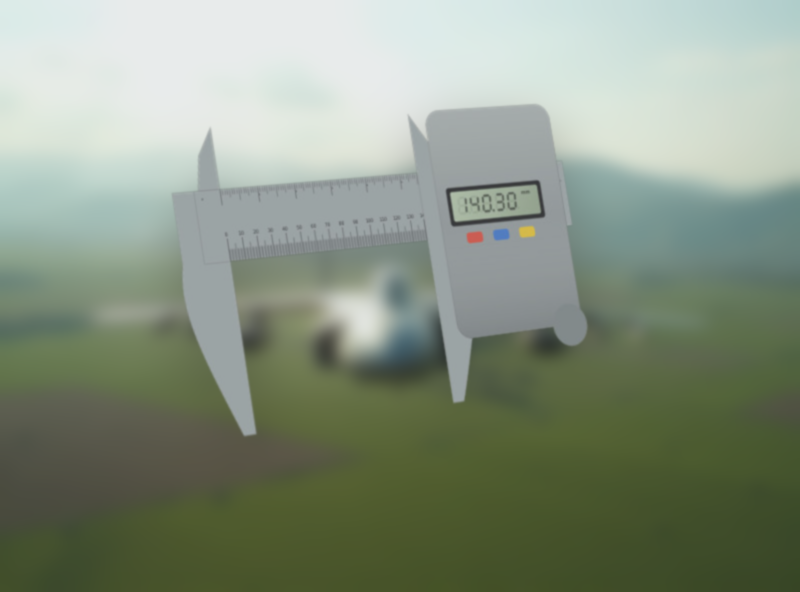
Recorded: 140.30 (mm)
